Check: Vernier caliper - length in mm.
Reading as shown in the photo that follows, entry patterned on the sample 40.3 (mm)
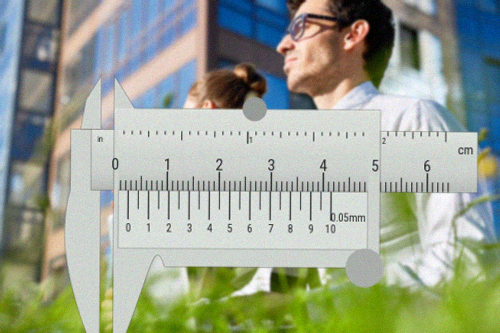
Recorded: 2.5 (mm)
